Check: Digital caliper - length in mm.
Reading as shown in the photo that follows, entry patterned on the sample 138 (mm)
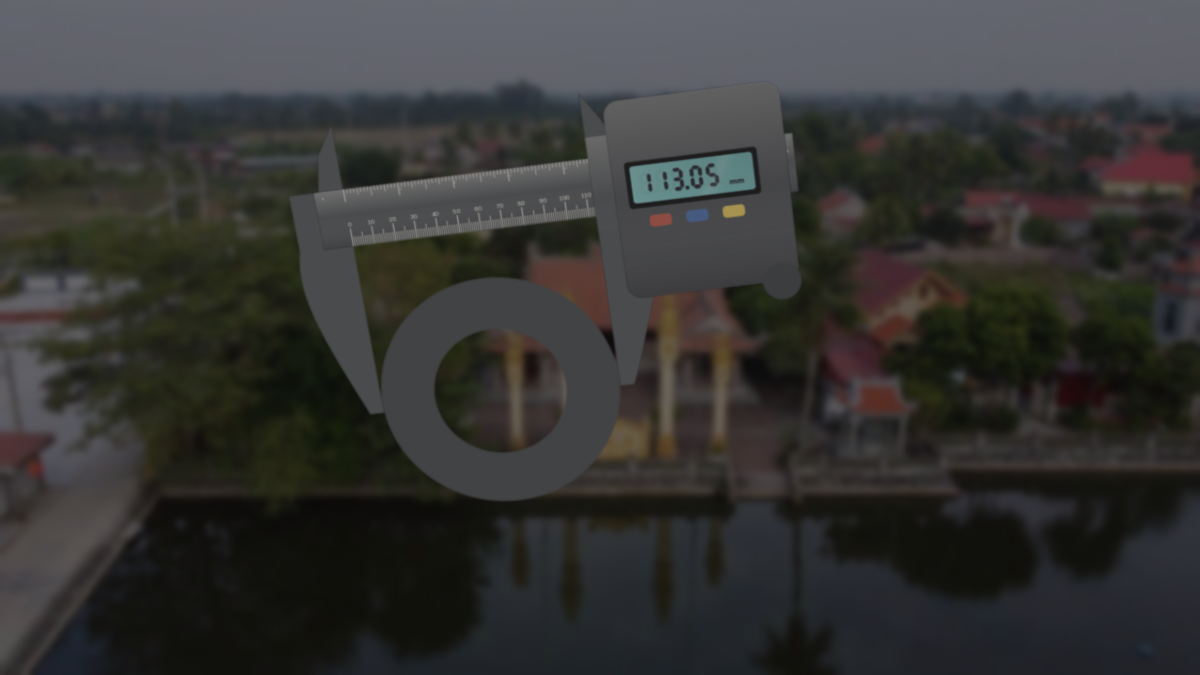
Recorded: 113.05 (mm)
